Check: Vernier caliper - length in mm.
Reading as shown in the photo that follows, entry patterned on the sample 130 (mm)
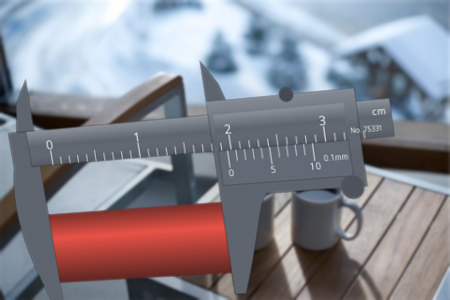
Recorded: 19.6 (mm)
